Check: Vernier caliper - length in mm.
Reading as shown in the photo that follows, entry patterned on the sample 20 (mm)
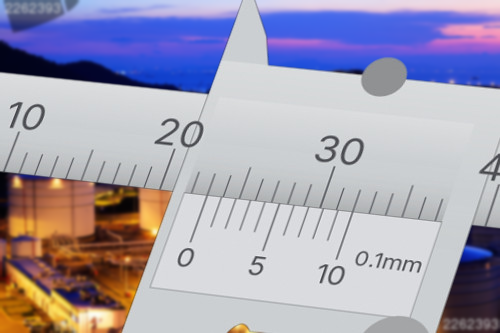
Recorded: 23.0 (mm)
